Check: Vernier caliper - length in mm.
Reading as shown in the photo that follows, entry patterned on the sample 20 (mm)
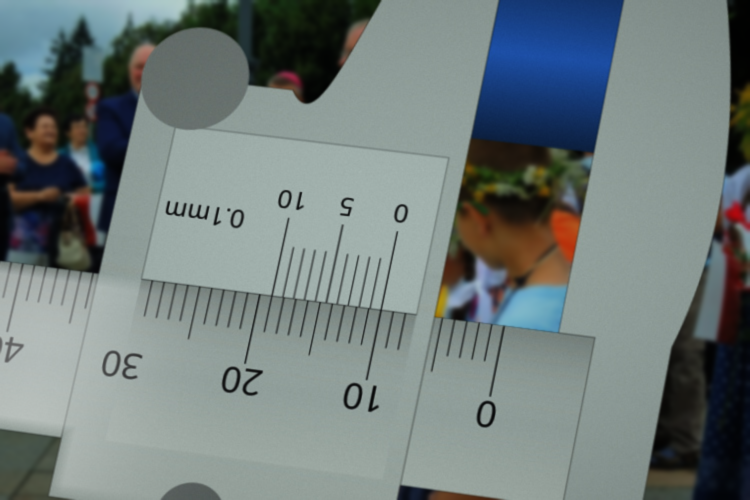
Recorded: 10.0 (mm)
